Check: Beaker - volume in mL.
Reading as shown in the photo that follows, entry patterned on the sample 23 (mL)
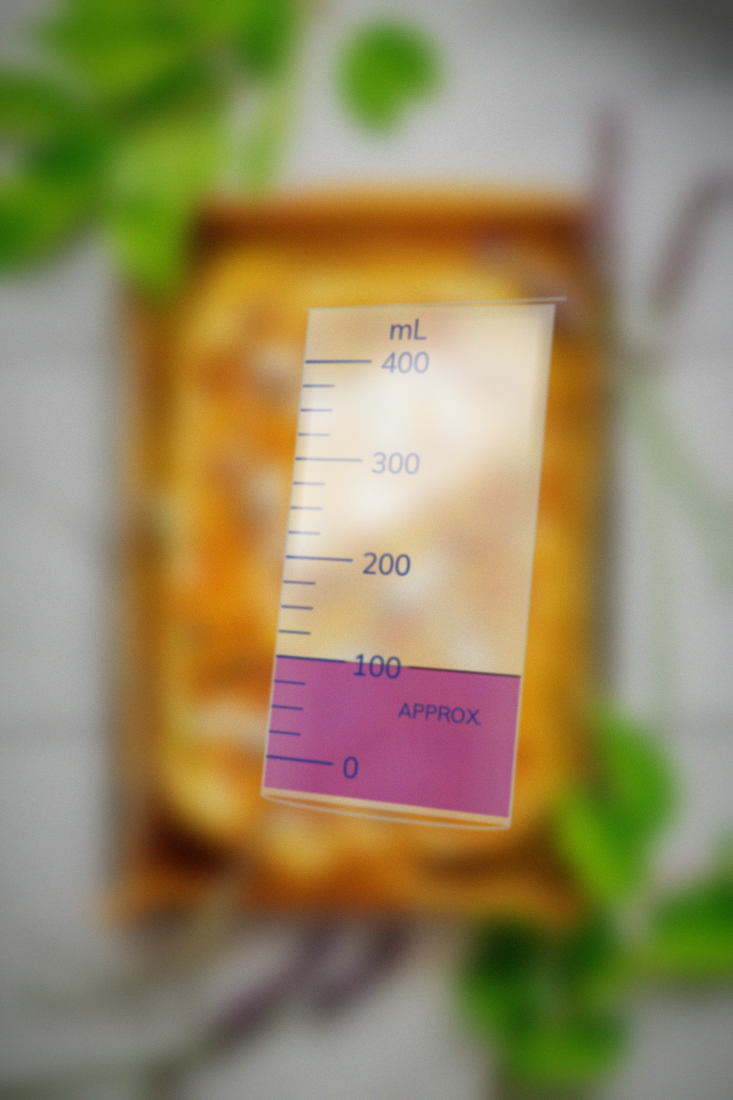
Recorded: 100 (mL)
